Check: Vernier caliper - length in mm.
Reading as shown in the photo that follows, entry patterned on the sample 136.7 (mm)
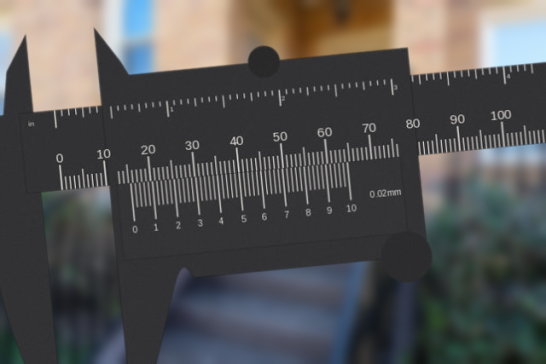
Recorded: 15.5 (mm)
